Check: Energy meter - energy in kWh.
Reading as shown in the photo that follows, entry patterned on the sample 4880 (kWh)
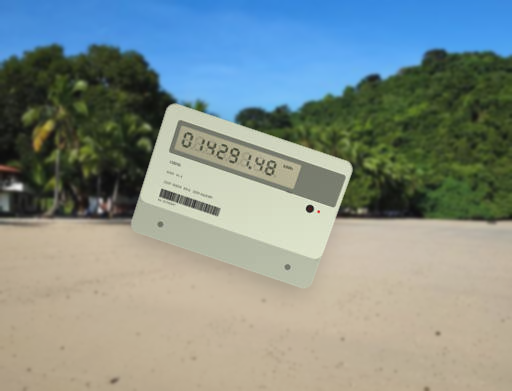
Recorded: 14291.48 (kWh)
